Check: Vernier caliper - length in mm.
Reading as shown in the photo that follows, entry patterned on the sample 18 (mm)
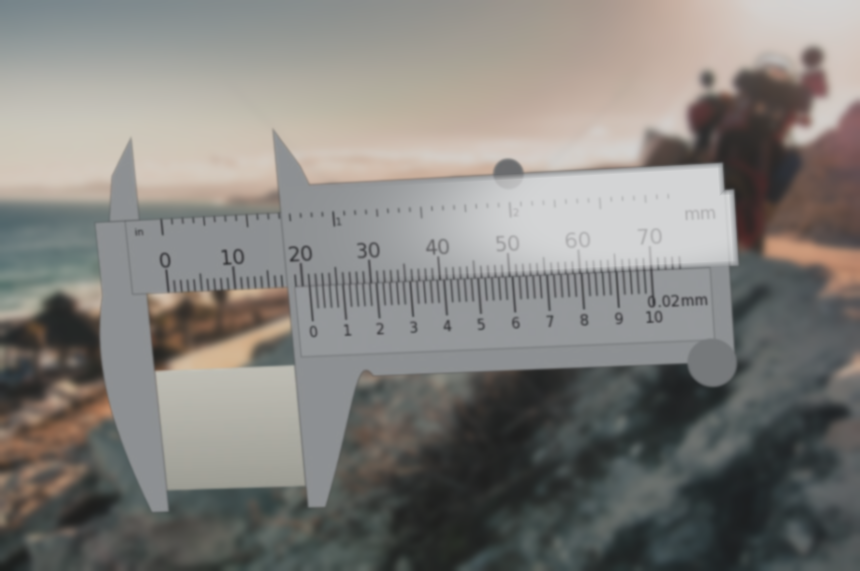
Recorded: 21.0 (mm)
